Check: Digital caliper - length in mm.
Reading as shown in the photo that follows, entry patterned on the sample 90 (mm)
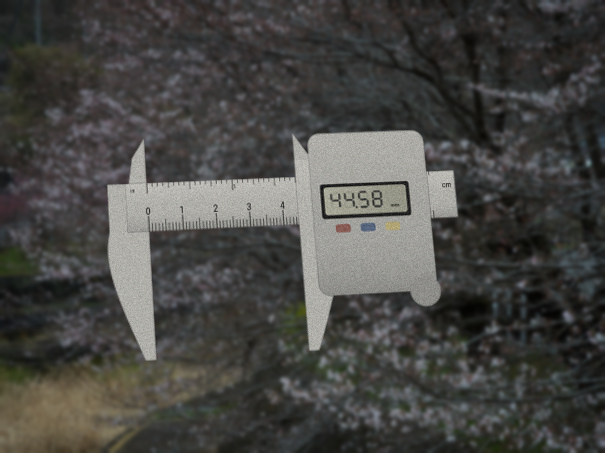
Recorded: 44.58 (mm)
